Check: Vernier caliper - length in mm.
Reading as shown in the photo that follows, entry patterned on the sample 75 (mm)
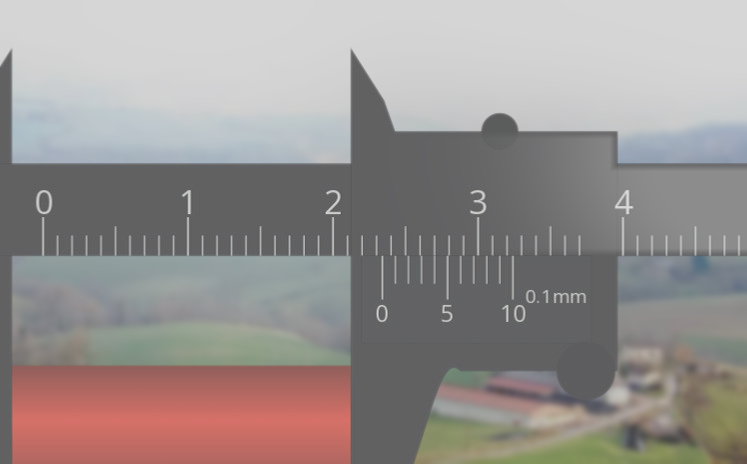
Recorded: 23.4 (mm)
